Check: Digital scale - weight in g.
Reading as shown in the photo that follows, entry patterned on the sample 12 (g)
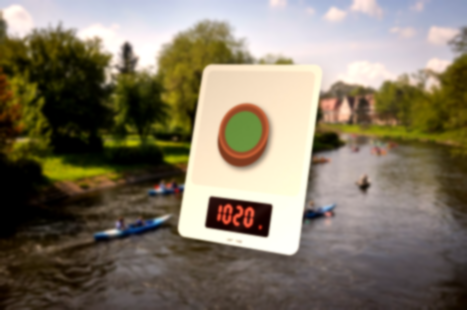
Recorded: 1020 (g)
